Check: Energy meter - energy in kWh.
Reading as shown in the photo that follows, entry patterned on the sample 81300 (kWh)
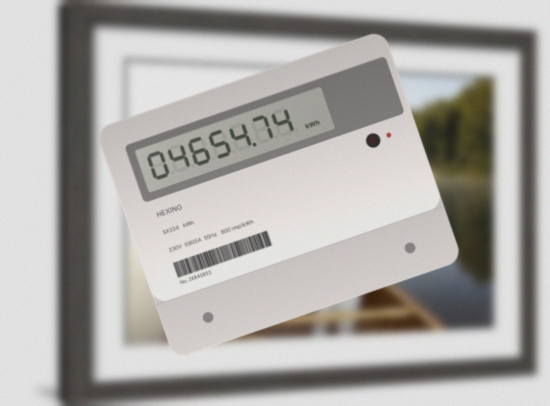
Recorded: 4654.74 (kWh)
